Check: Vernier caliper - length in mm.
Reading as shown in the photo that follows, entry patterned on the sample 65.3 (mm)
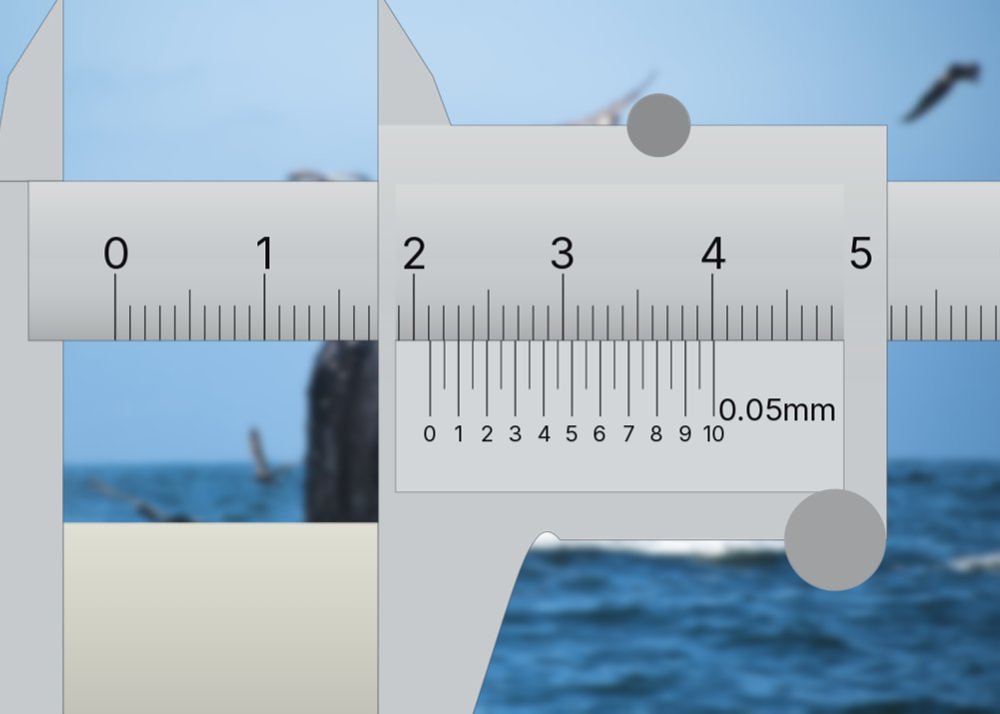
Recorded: 21.1 (mm)
